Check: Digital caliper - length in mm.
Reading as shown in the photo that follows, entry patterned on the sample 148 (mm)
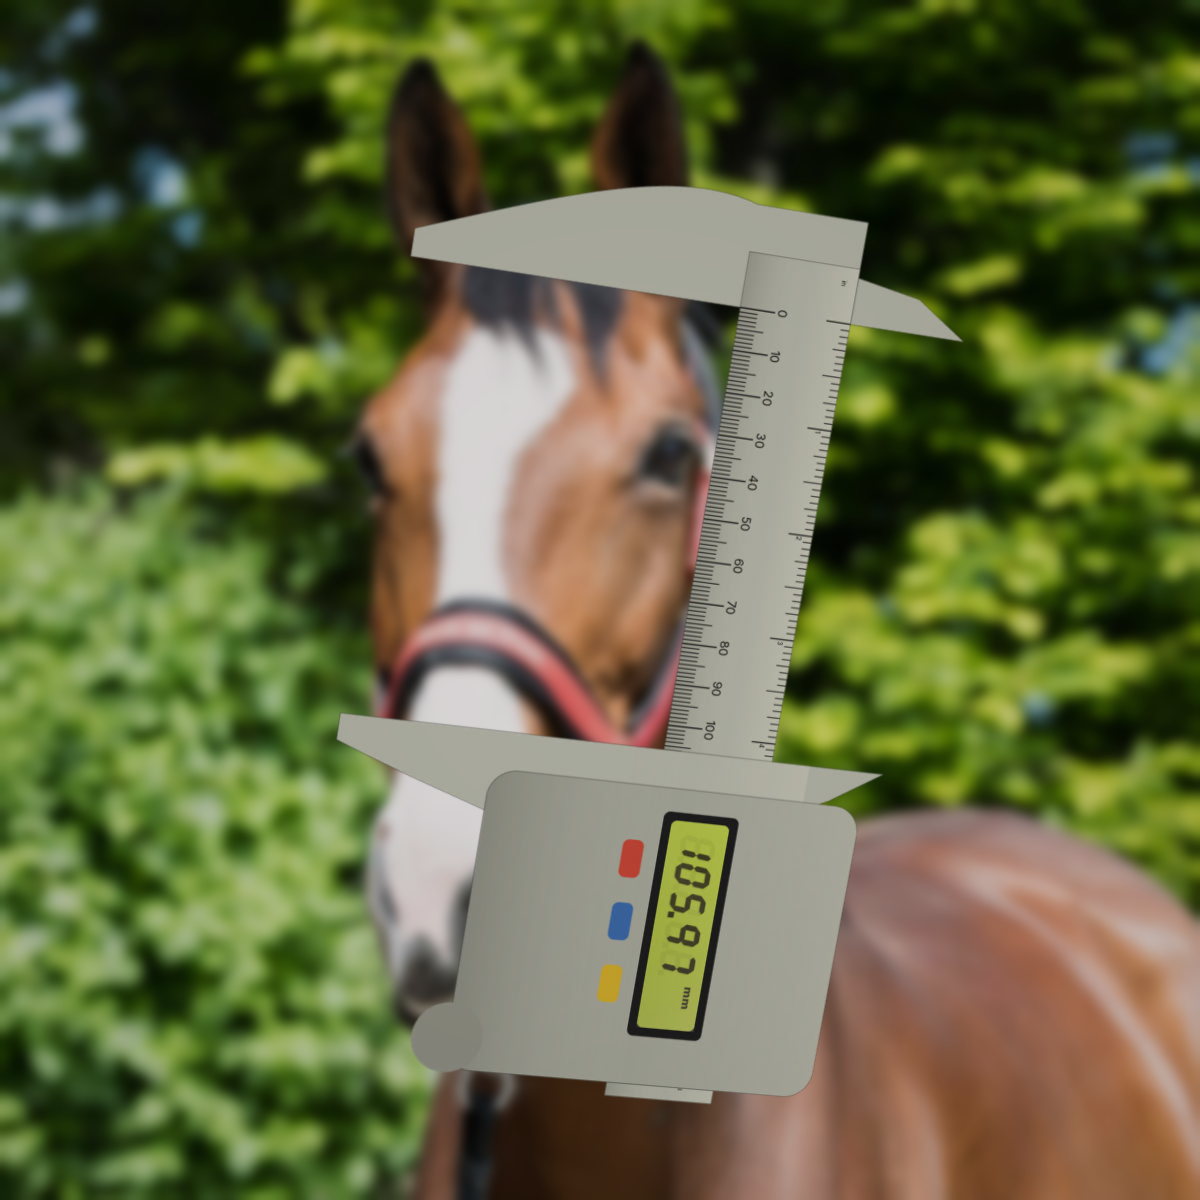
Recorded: 105.97 (mm)
